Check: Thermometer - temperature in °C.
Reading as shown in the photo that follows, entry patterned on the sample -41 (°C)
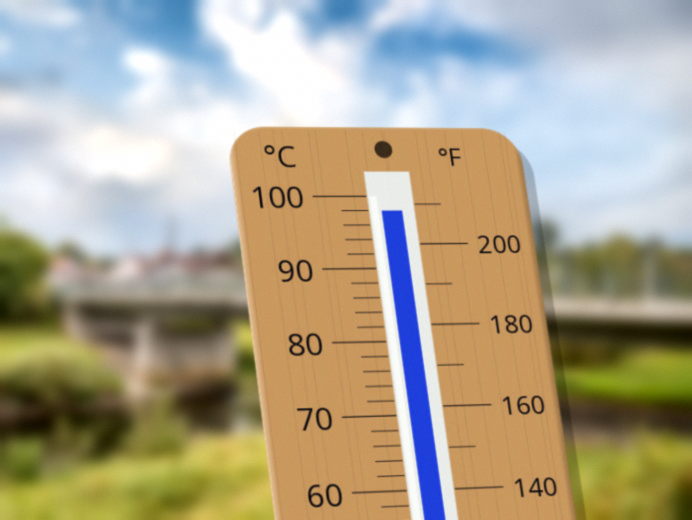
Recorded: 98 (°C)
